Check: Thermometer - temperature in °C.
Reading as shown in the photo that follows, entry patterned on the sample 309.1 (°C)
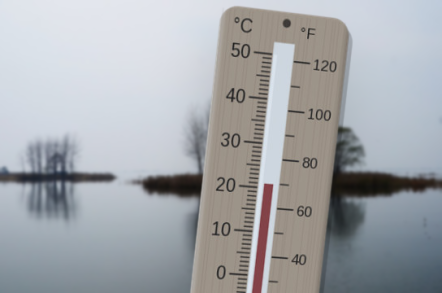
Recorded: 21 (°C)
